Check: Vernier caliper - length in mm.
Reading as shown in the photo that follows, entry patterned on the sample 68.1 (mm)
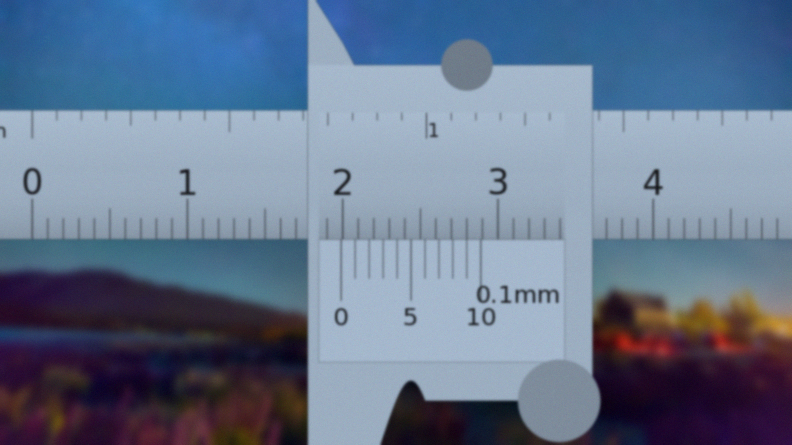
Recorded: 19.9 (mm)
